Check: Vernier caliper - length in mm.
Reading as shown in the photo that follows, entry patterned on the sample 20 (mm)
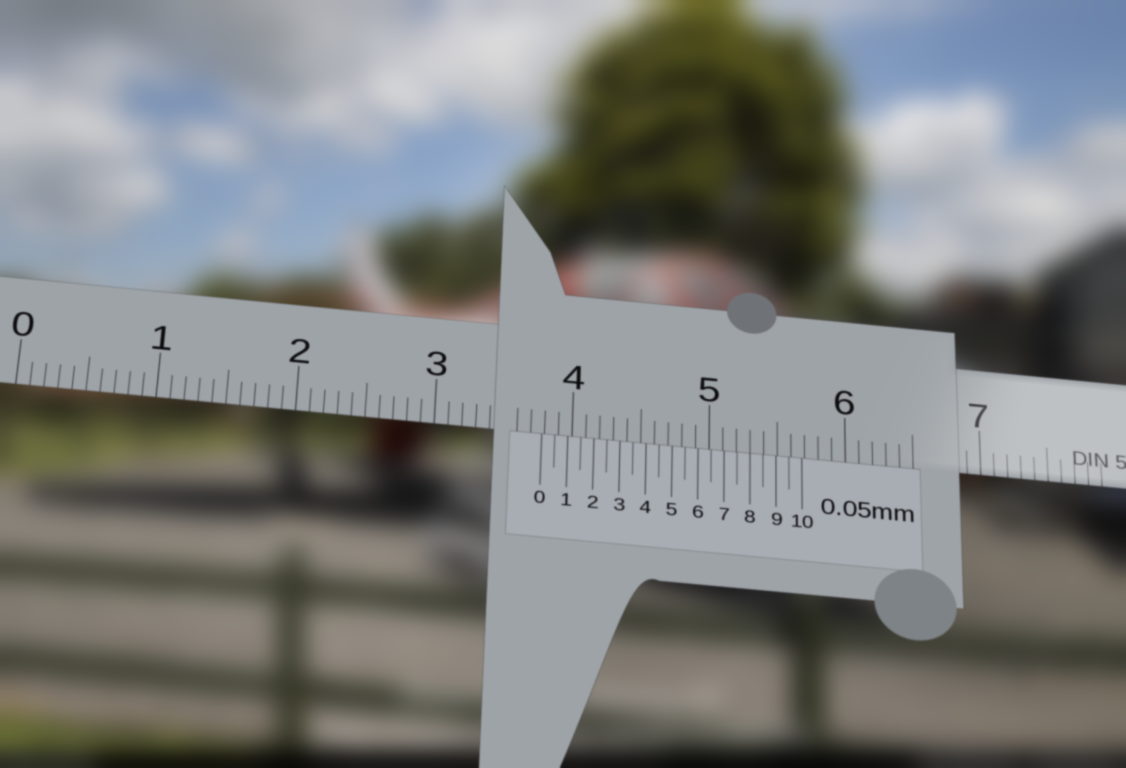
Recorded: 37.8 (mm)
